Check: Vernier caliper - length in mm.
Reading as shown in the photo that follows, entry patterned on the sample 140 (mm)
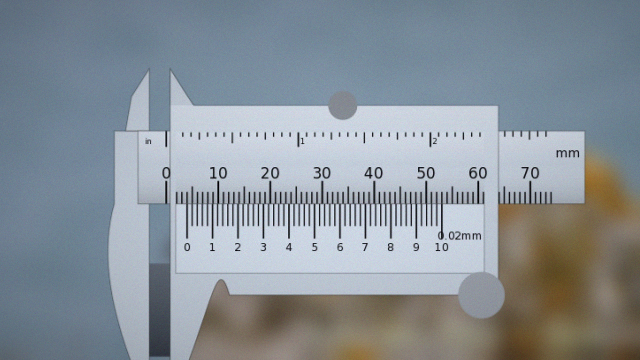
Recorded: 4.0 (mm)
